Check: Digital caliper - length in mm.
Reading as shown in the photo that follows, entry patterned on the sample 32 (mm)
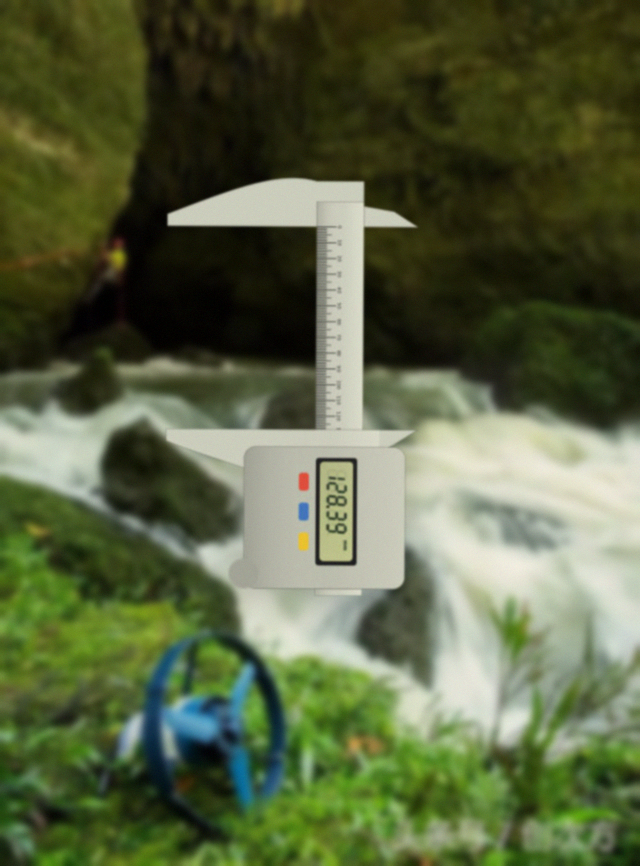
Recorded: 128.39 (mm)
